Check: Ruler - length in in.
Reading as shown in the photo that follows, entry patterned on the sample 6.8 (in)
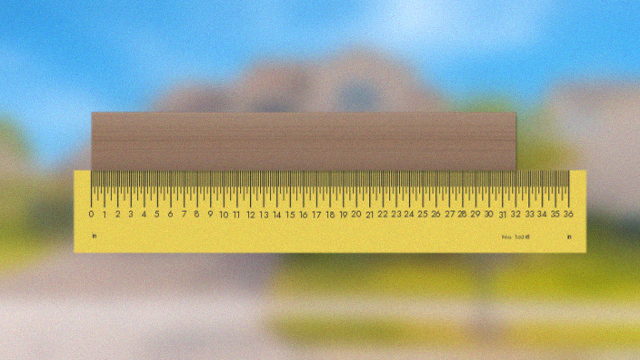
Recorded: 32 (in)
